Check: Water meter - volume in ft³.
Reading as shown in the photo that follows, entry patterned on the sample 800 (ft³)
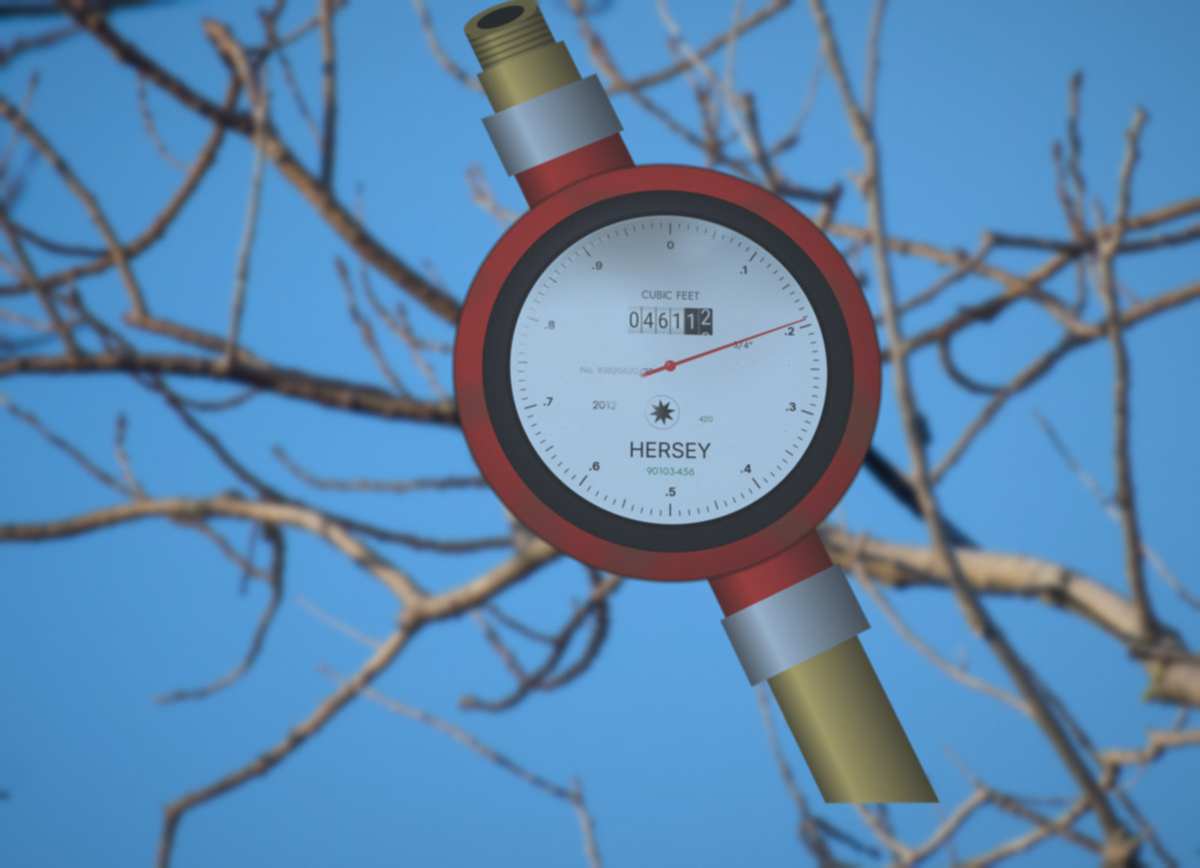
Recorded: 46112.19 (ft³)
